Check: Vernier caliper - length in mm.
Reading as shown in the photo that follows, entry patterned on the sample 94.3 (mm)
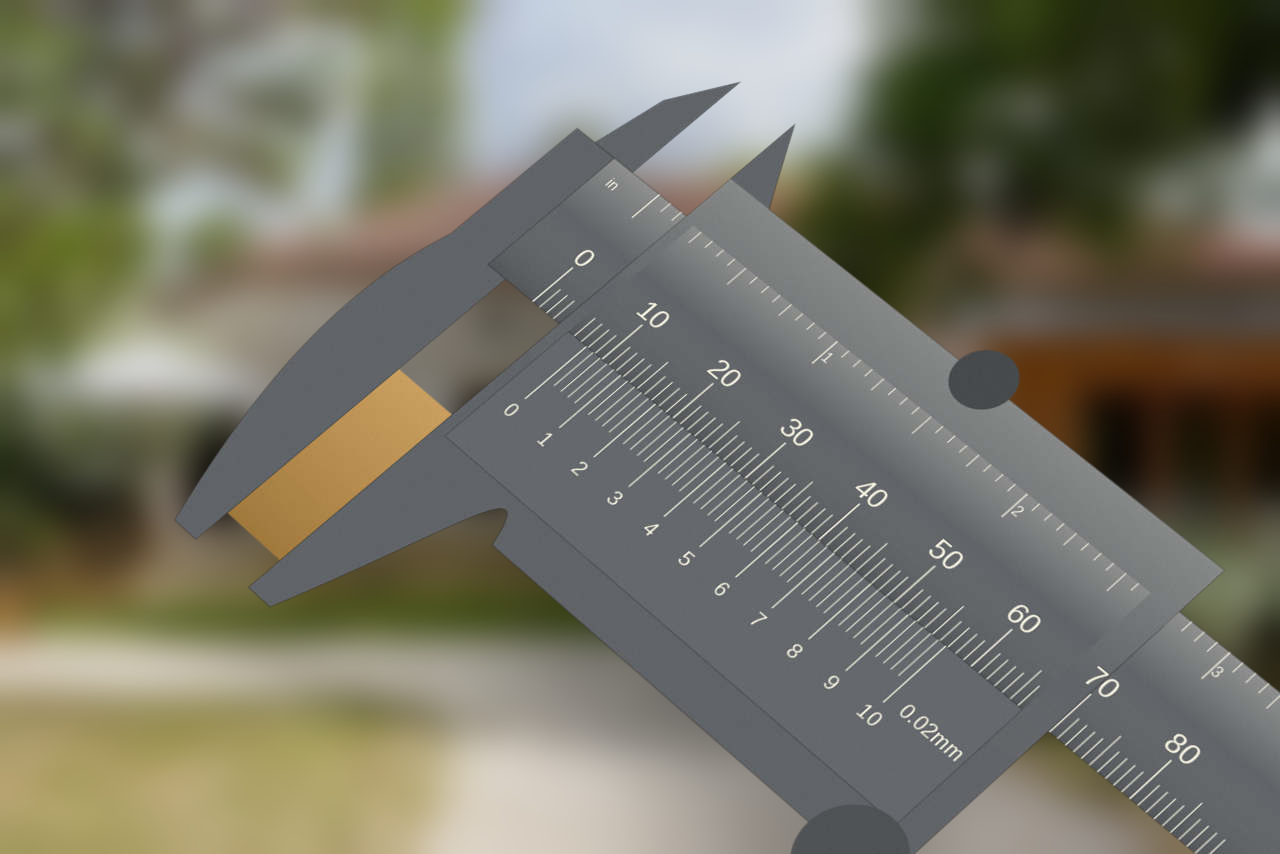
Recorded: 7.8 (mm)
